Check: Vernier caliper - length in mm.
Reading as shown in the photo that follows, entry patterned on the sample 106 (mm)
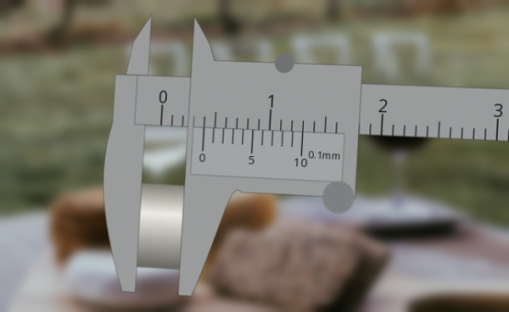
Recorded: 4.0 (mm)
